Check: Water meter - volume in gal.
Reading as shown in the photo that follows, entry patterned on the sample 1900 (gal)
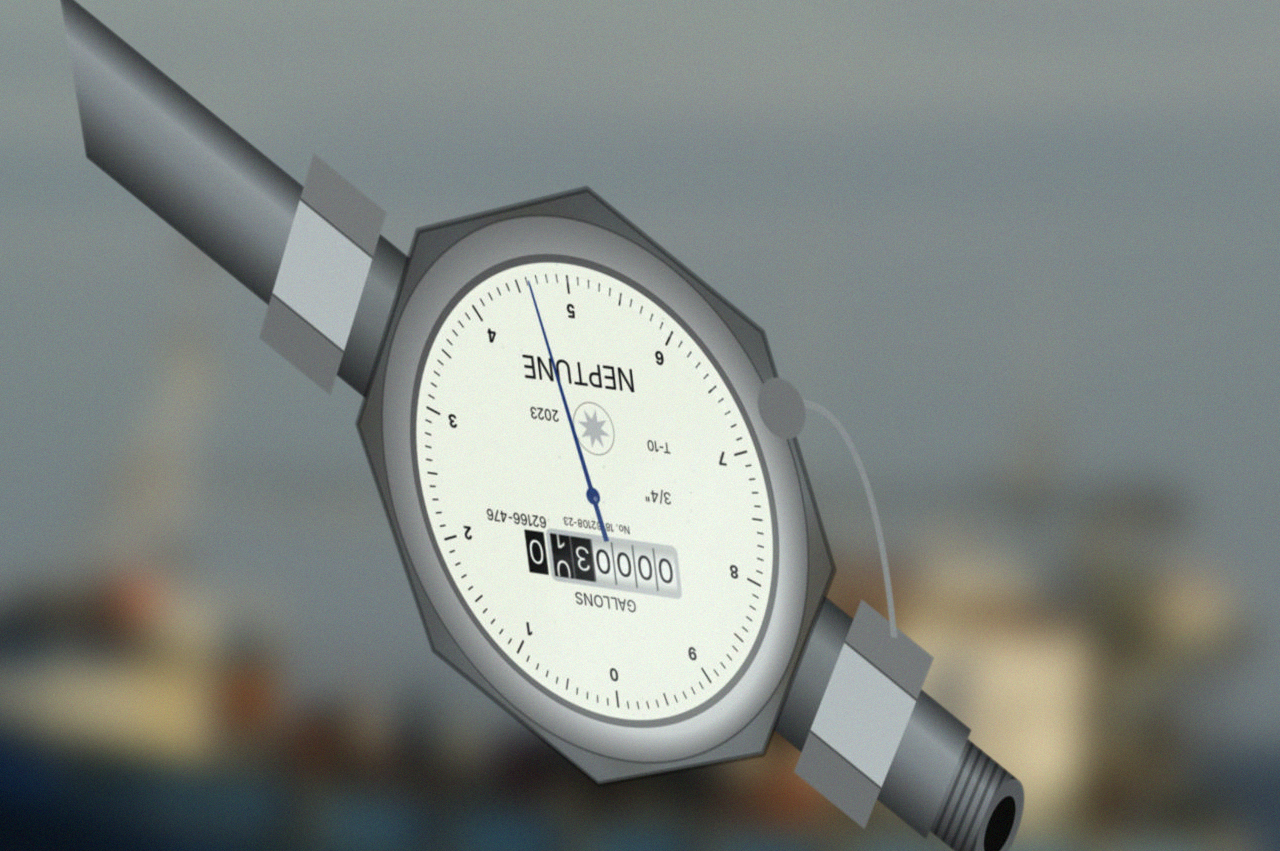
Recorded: 304.6 (gal)
